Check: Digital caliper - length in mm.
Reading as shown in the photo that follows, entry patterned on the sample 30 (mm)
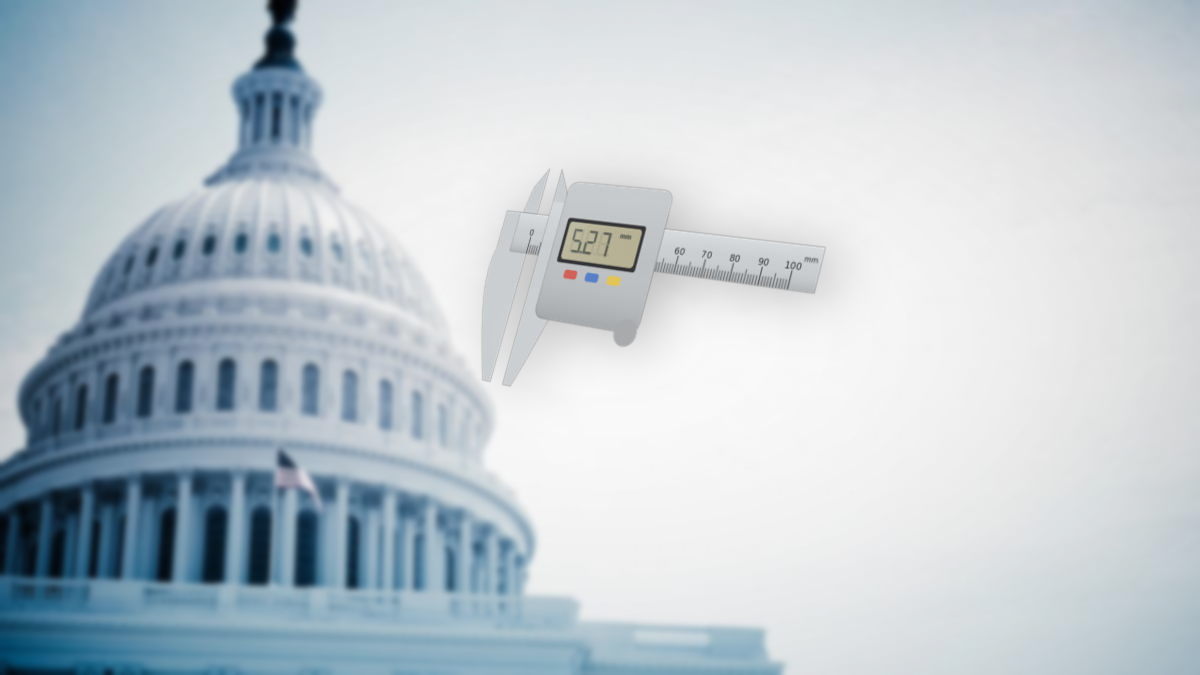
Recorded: 5.27 (mm)
